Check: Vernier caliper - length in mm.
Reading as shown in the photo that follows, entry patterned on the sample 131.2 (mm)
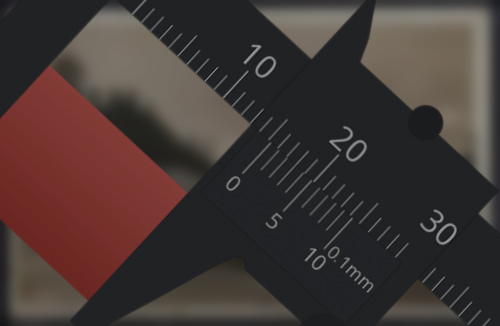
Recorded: 15.3 (mm)
